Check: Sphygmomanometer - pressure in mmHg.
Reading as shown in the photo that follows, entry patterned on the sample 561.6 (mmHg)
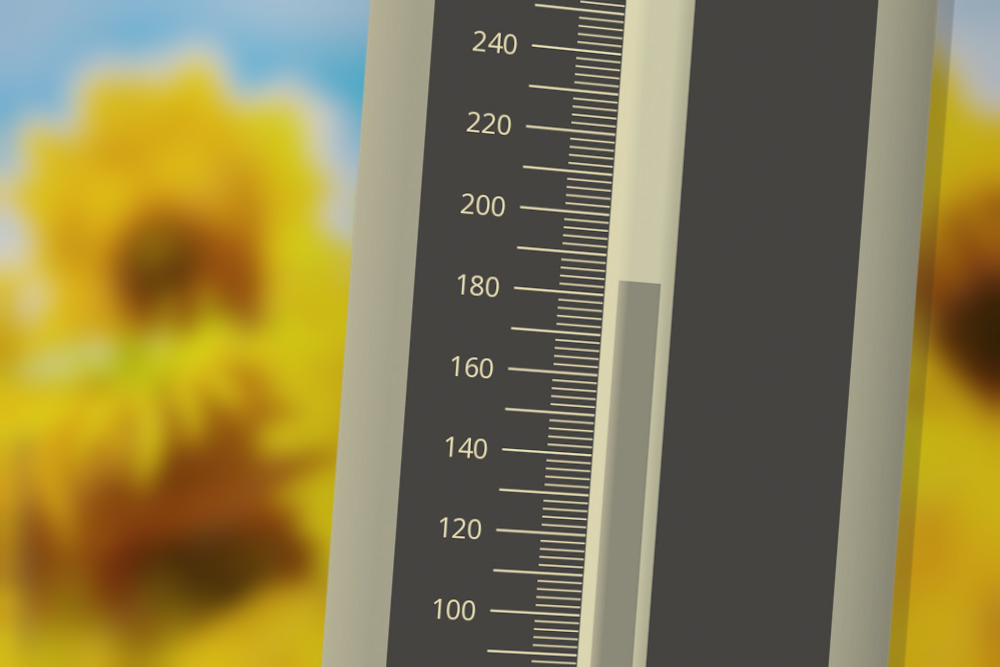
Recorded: 184 (mmHg)
